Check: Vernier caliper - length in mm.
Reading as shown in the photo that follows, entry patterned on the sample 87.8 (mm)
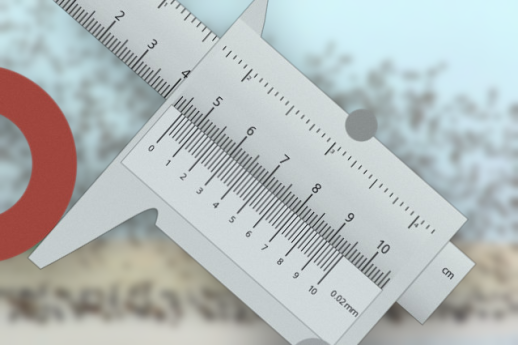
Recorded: 45.5 (mm)
